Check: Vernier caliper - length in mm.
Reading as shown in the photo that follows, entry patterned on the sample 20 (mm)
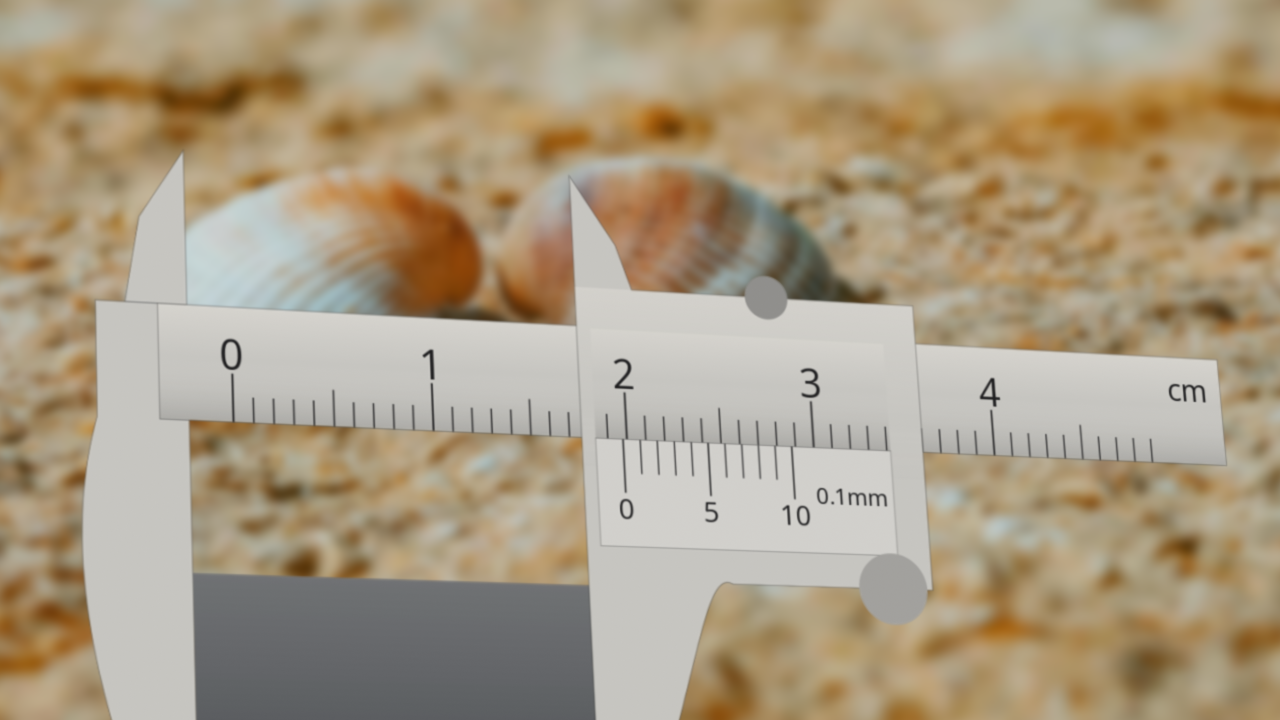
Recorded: 19.8 (mm)
